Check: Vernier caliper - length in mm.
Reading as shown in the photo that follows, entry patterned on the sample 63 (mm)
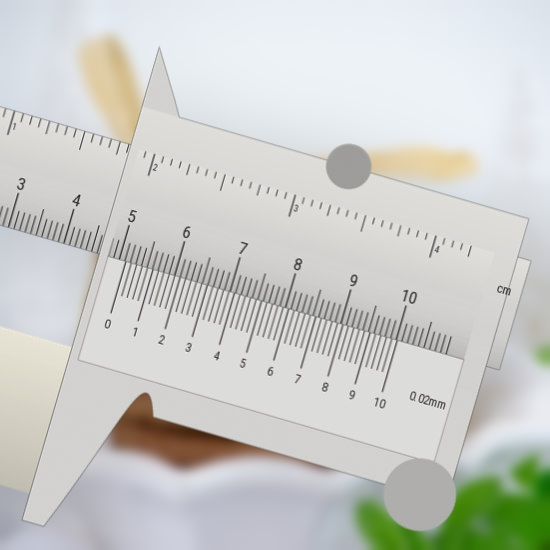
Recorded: 51.2 (mm)
